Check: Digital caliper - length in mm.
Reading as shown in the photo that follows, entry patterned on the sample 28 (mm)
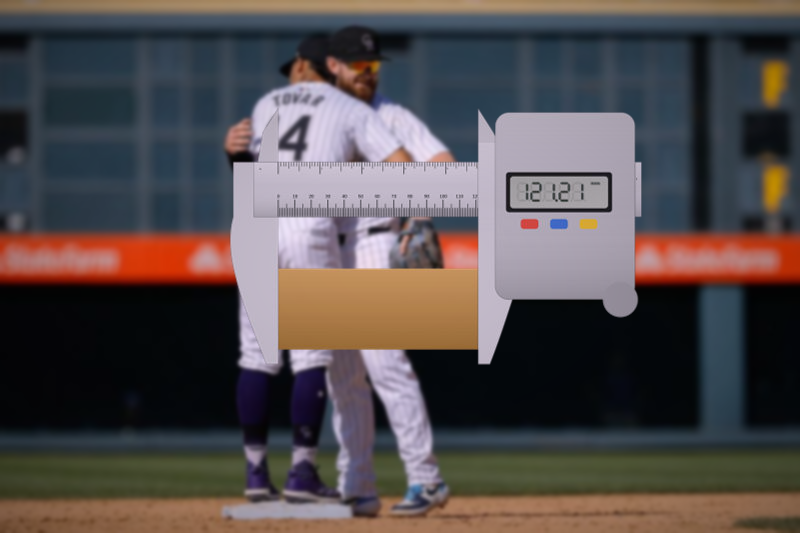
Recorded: 121.21 (mm)
